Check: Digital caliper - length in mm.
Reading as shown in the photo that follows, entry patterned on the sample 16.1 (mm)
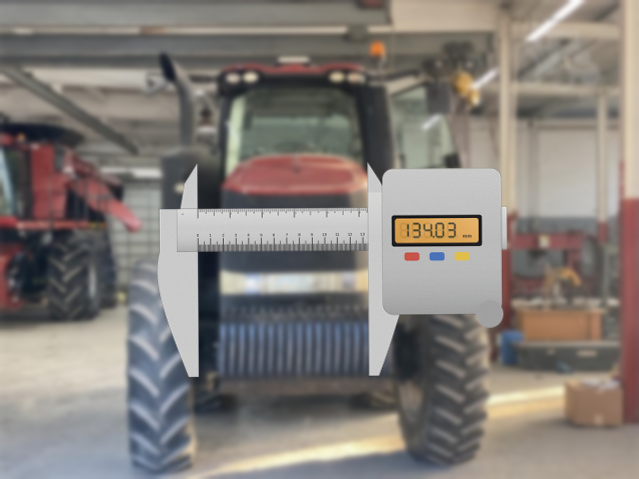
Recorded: 134.03 (mm)
